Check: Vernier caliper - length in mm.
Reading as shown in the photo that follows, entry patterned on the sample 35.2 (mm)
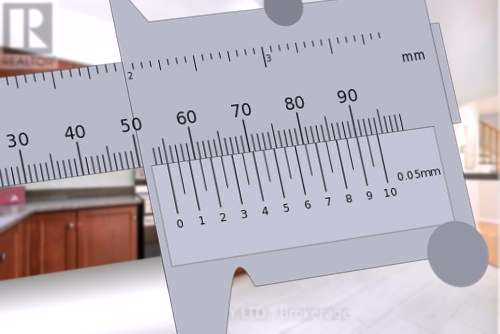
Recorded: 55.0 (mm)
